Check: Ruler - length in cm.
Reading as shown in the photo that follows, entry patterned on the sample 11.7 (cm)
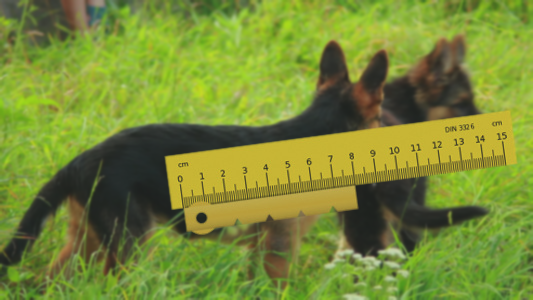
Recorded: 8 (cm)
